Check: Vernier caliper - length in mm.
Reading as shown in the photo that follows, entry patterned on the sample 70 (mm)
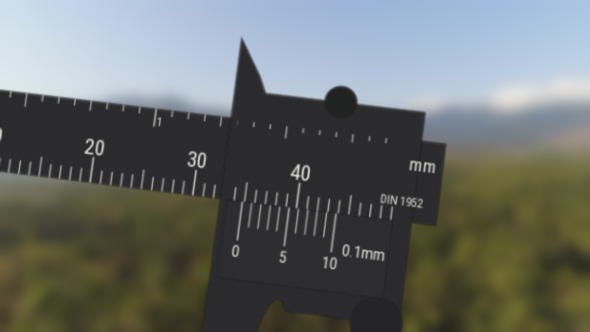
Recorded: 34.8 (mm)
